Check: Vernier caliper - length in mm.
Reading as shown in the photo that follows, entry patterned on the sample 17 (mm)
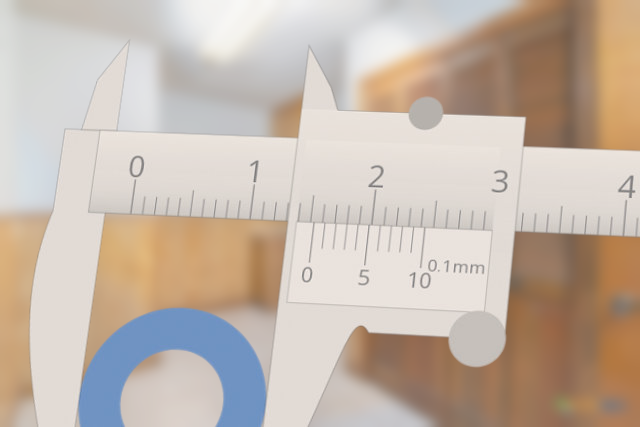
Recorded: 15.3 (mm)
